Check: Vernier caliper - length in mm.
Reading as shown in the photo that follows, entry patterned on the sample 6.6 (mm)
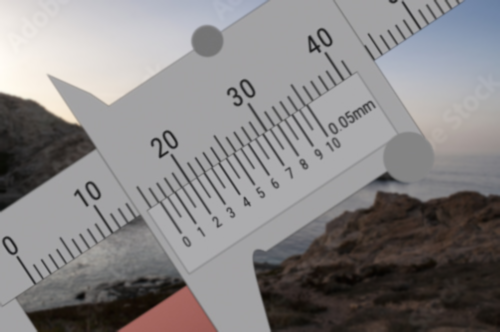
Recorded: 16.2 (mm)
